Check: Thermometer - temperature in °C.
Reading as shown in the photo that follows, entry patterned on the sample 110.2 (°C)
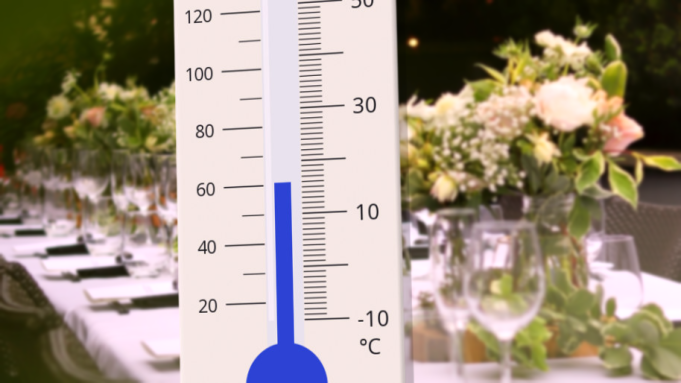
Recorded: 16 (°C)
